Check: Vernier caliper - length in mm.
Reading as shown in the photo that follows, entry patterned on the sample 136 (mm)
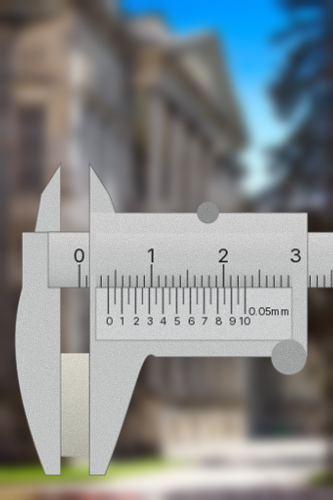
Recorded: 4.0 (mm)
